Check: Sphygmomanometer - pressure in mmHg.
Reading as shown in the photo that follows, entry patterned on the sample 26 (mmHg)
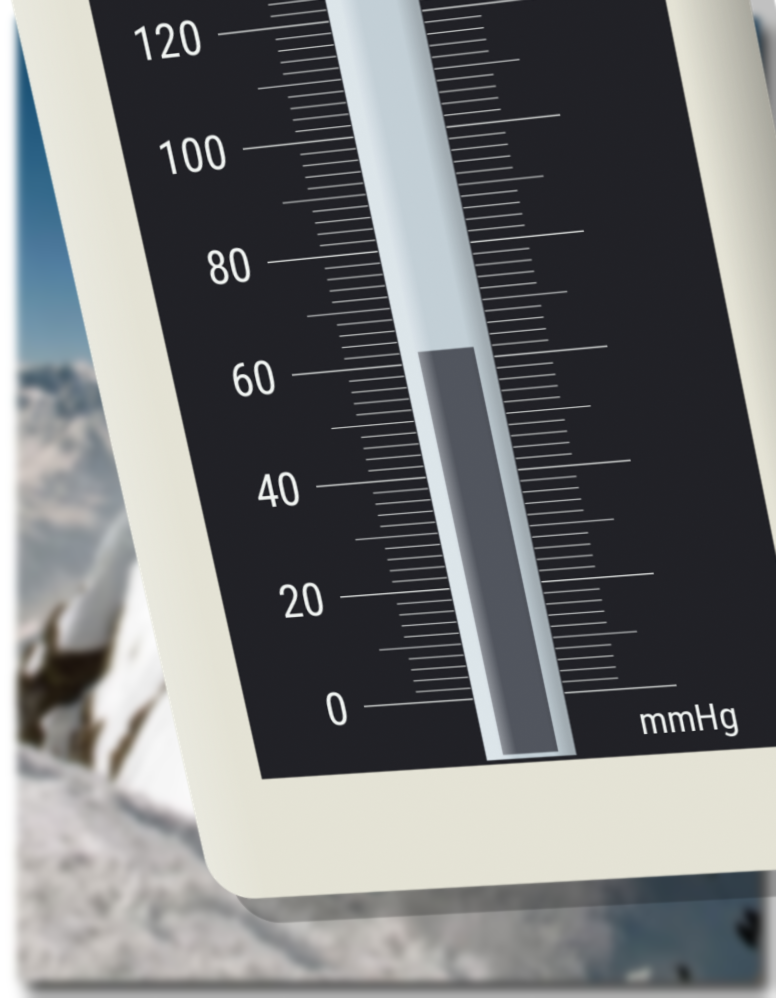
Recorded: 62 (mmHg)
